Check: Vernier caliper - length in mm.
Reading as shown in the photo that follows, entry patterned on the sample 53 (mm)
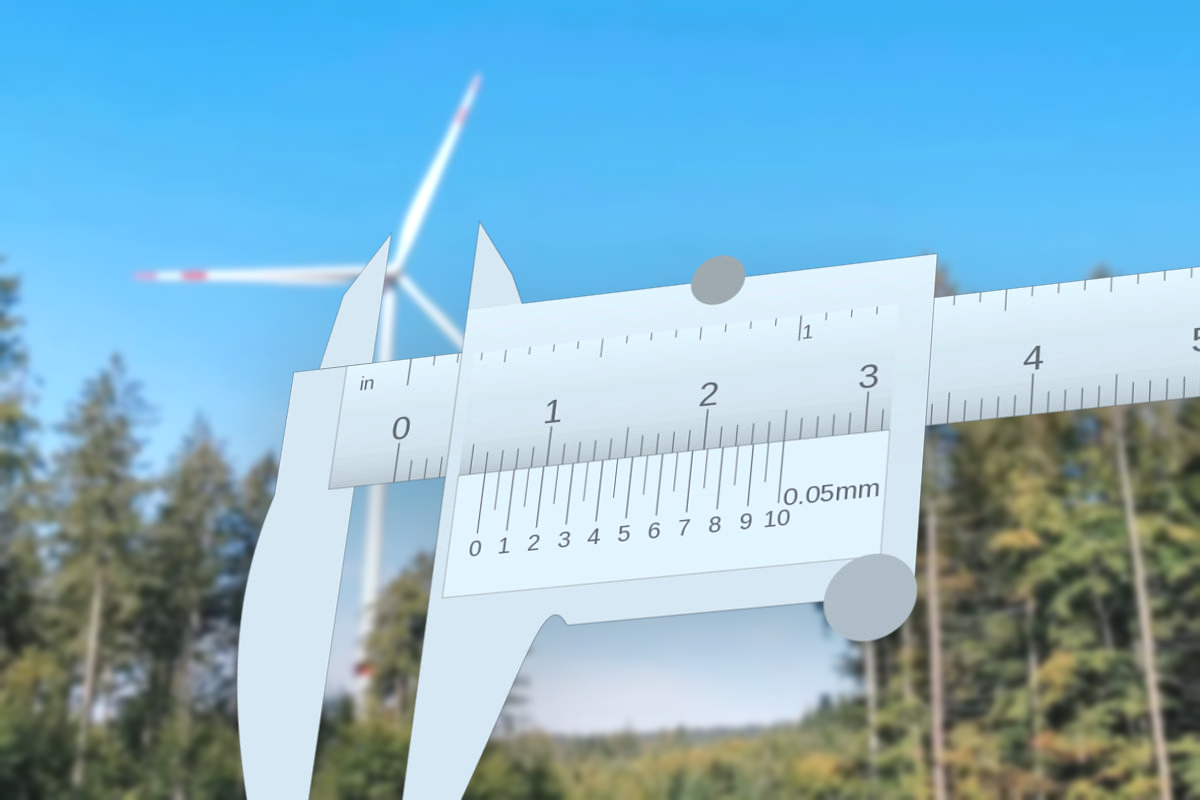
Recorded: 6.0 (mm)
